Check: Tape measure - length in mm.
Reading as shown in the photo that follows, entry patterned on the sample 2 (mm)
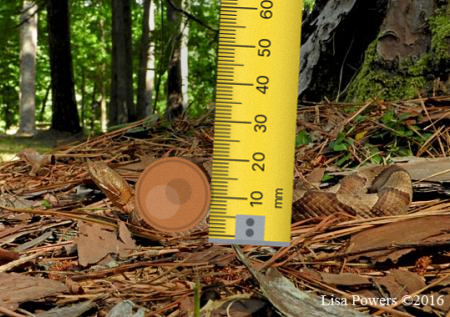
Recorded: 20 (mm)
